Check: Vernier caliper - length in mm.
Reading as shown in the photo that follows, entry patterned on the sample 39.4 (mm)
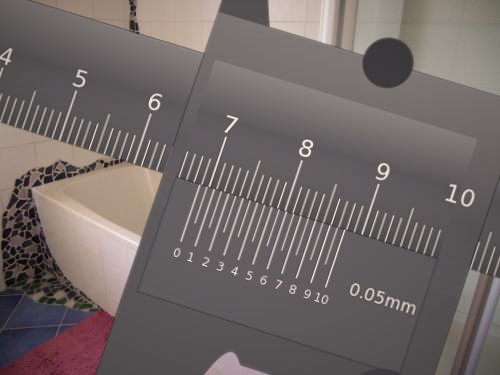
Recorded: 68.8 (mm)
